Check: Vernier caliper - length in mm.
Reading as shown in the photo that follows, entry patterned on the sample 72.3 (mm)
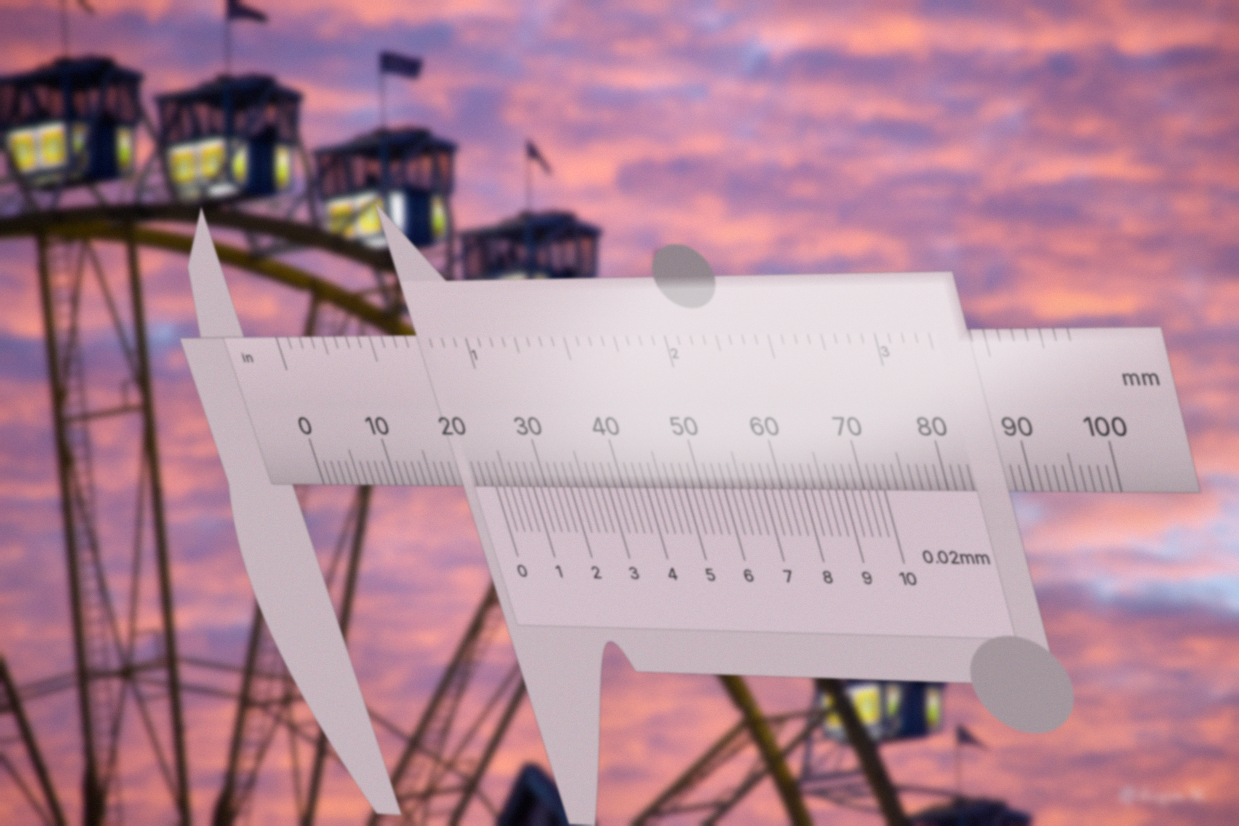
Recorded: 23.4 (mm)
